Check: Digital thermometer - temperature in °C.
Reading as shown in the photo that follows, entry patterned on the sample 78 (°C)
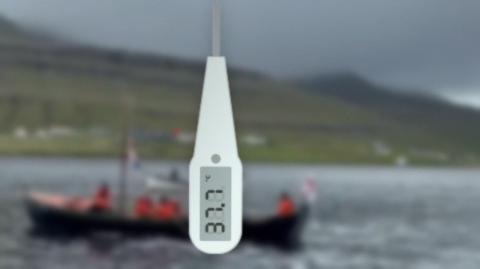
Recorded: 37.7 (°C)
